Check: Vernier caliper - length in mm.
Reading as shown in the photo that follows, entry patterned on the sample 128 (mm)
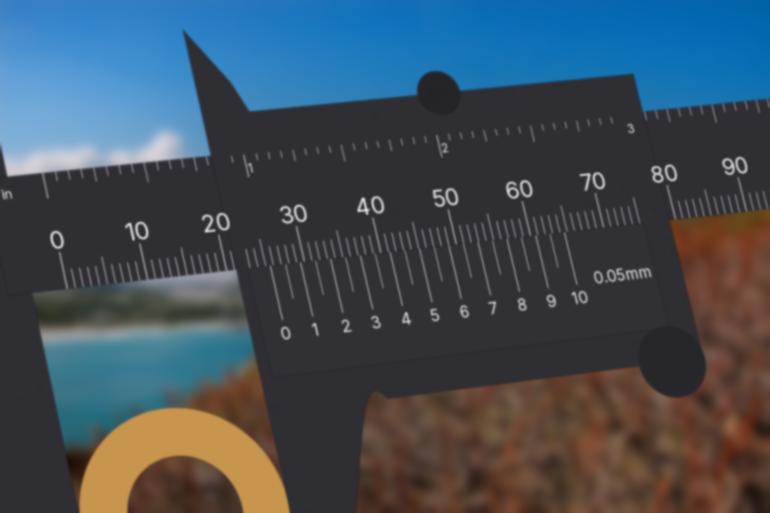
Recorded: 25.6 (mm)
